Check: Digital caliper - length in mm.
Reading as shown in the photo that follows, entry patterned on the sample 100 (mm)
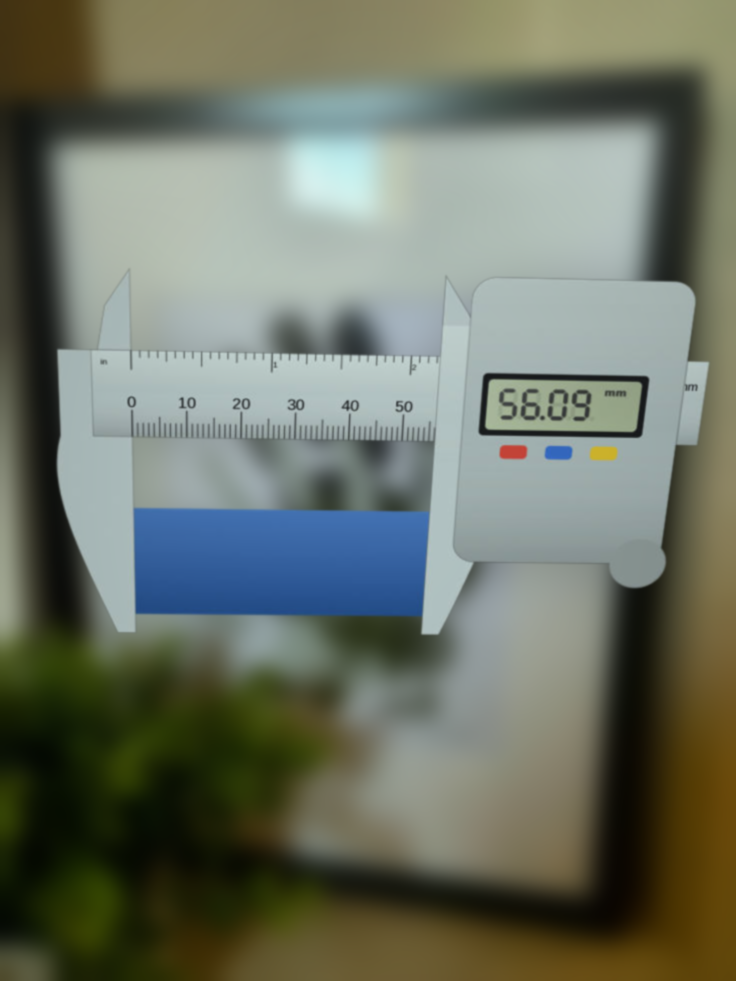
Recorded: 56.09 (mm)
